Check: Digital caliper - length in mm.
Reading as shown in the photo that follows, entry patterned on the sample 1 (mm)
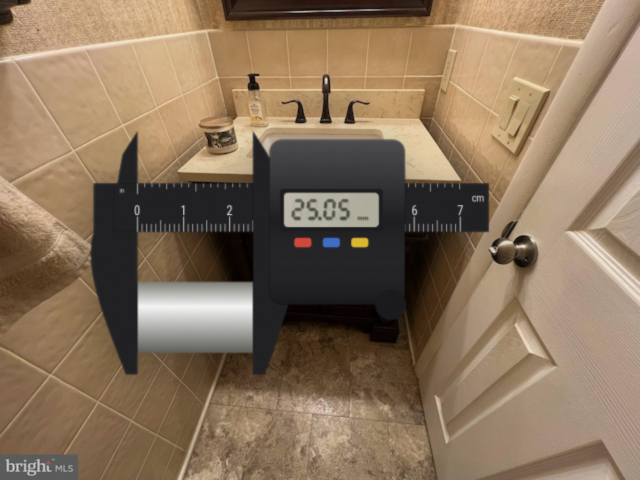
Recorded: 25.05 (mm)
